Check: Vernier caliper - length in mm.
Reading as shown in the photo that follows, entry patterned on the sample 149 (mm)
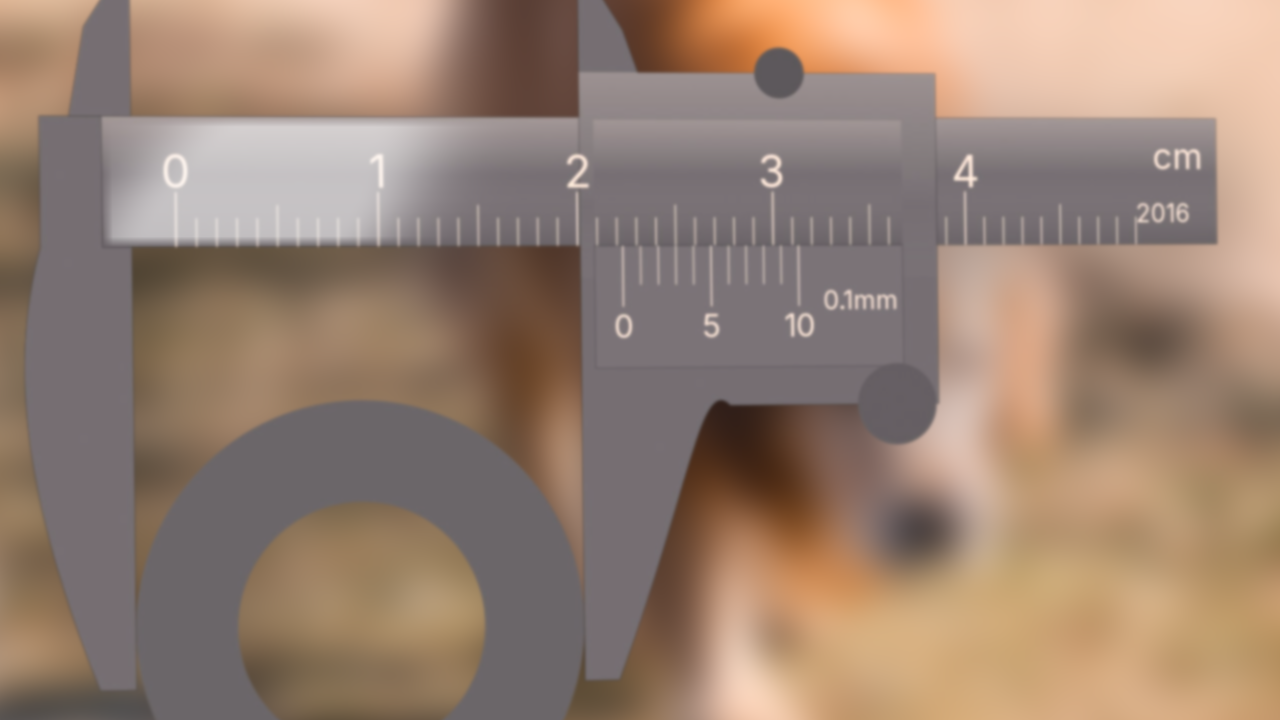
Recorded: 22.3 (mm)
